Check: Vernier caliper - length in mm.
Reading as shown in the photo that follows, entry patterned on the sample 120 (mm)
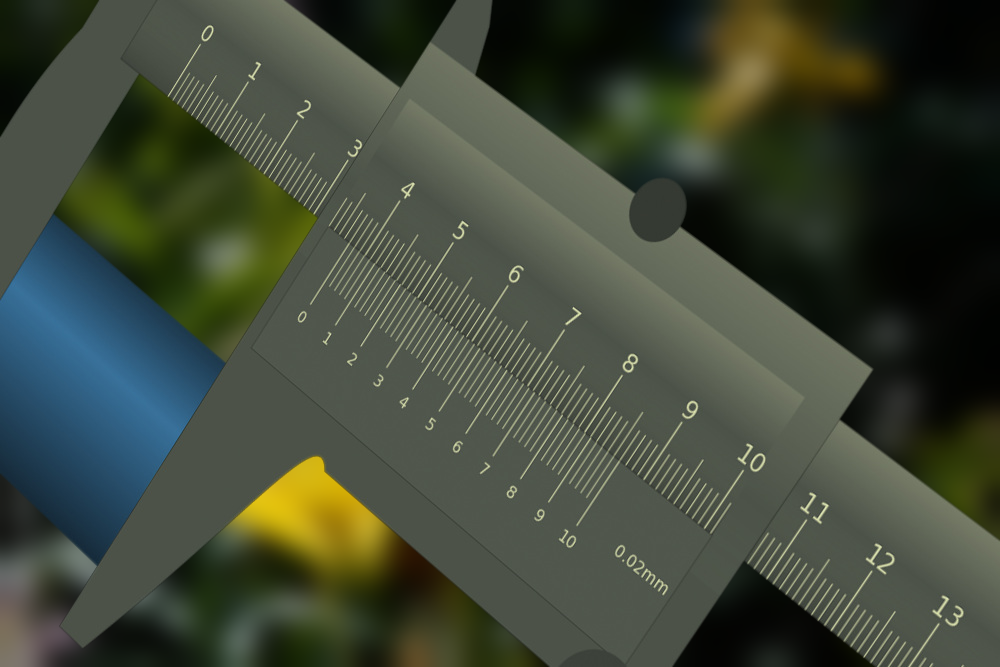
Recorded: 37.0 (mm)
